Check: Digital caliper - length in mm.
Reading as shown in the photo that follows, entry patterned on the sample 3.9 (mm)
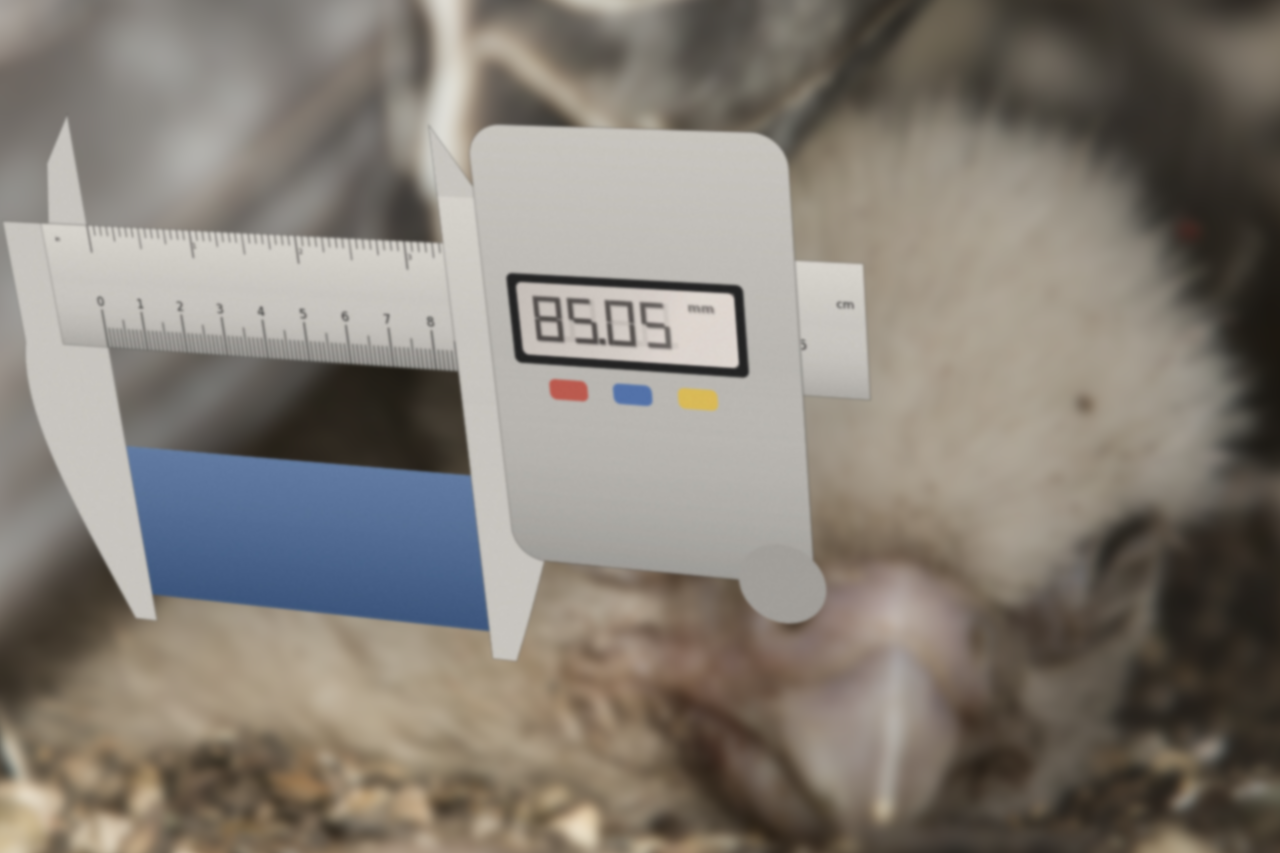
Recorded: 85.05 (mm)
